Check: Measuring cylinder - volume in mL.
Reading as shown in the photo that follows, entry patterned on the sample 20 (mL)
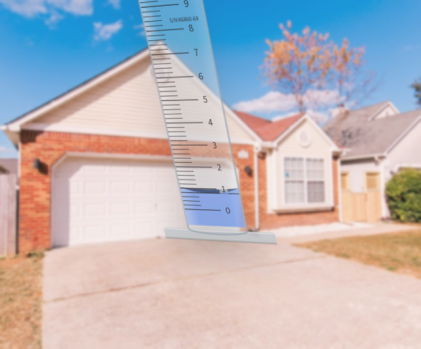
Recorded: 0.8 (mL)
